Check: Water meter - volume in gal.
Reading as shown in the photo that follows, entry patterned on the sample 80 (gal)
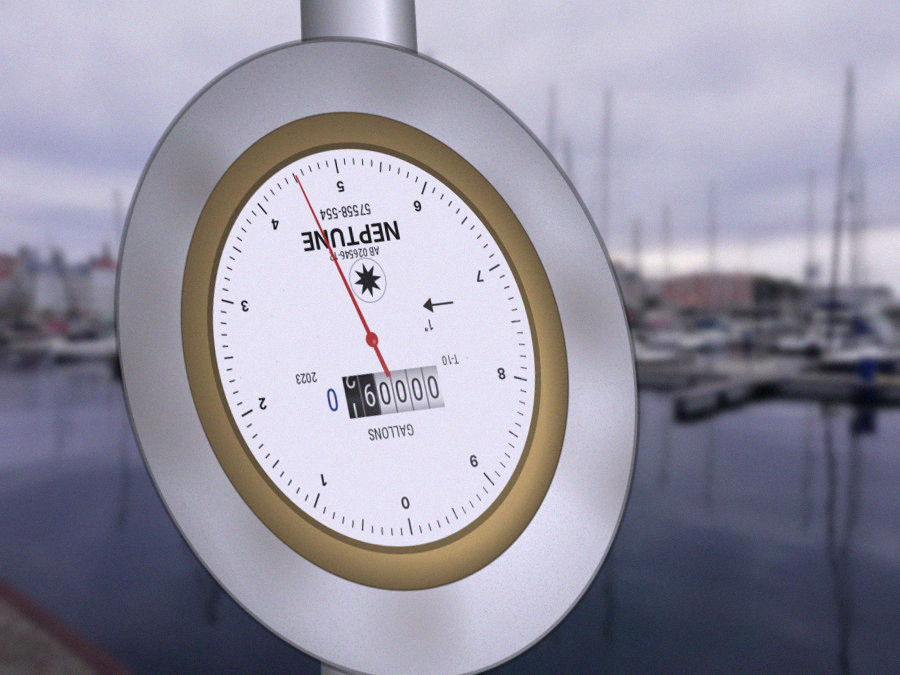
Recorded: 914.5 (gal)
